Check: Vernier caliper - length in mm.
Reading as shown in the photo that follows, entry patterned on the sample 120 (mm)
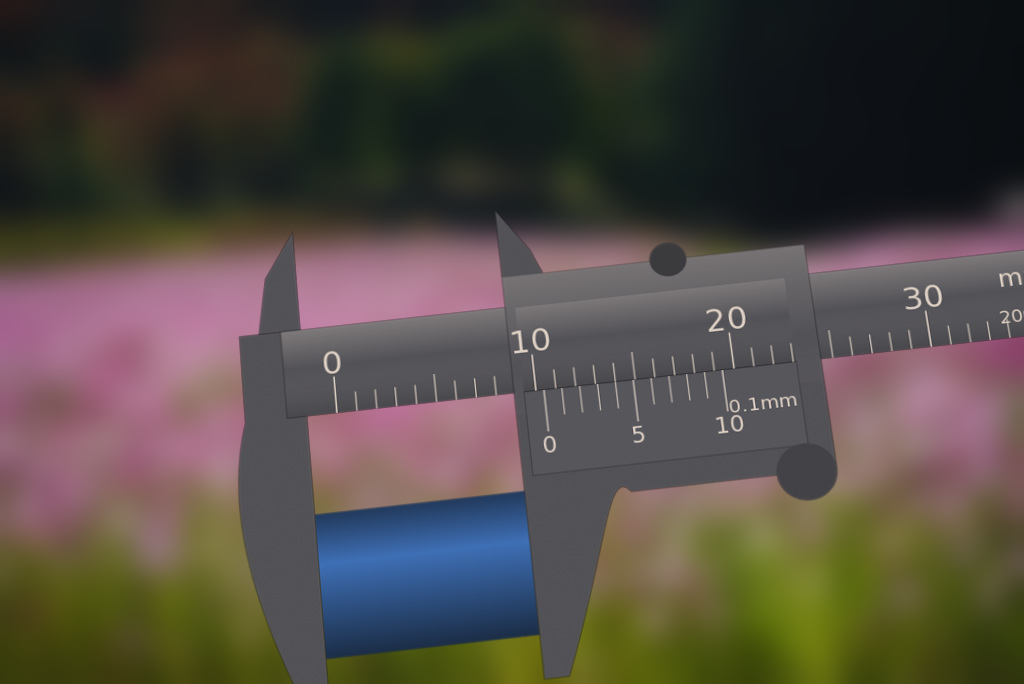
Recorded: 10.4 (mm)
